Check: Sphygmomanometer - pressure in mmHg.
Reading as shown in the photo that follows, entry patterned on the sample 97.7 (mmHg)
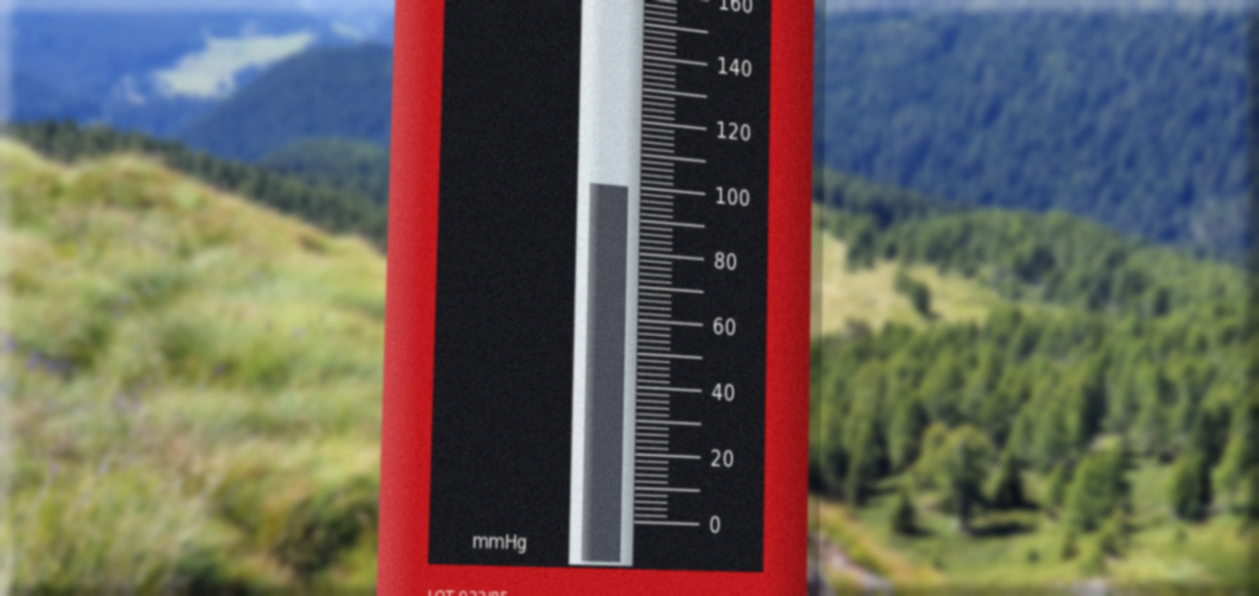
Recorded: 100 (mmHg)
